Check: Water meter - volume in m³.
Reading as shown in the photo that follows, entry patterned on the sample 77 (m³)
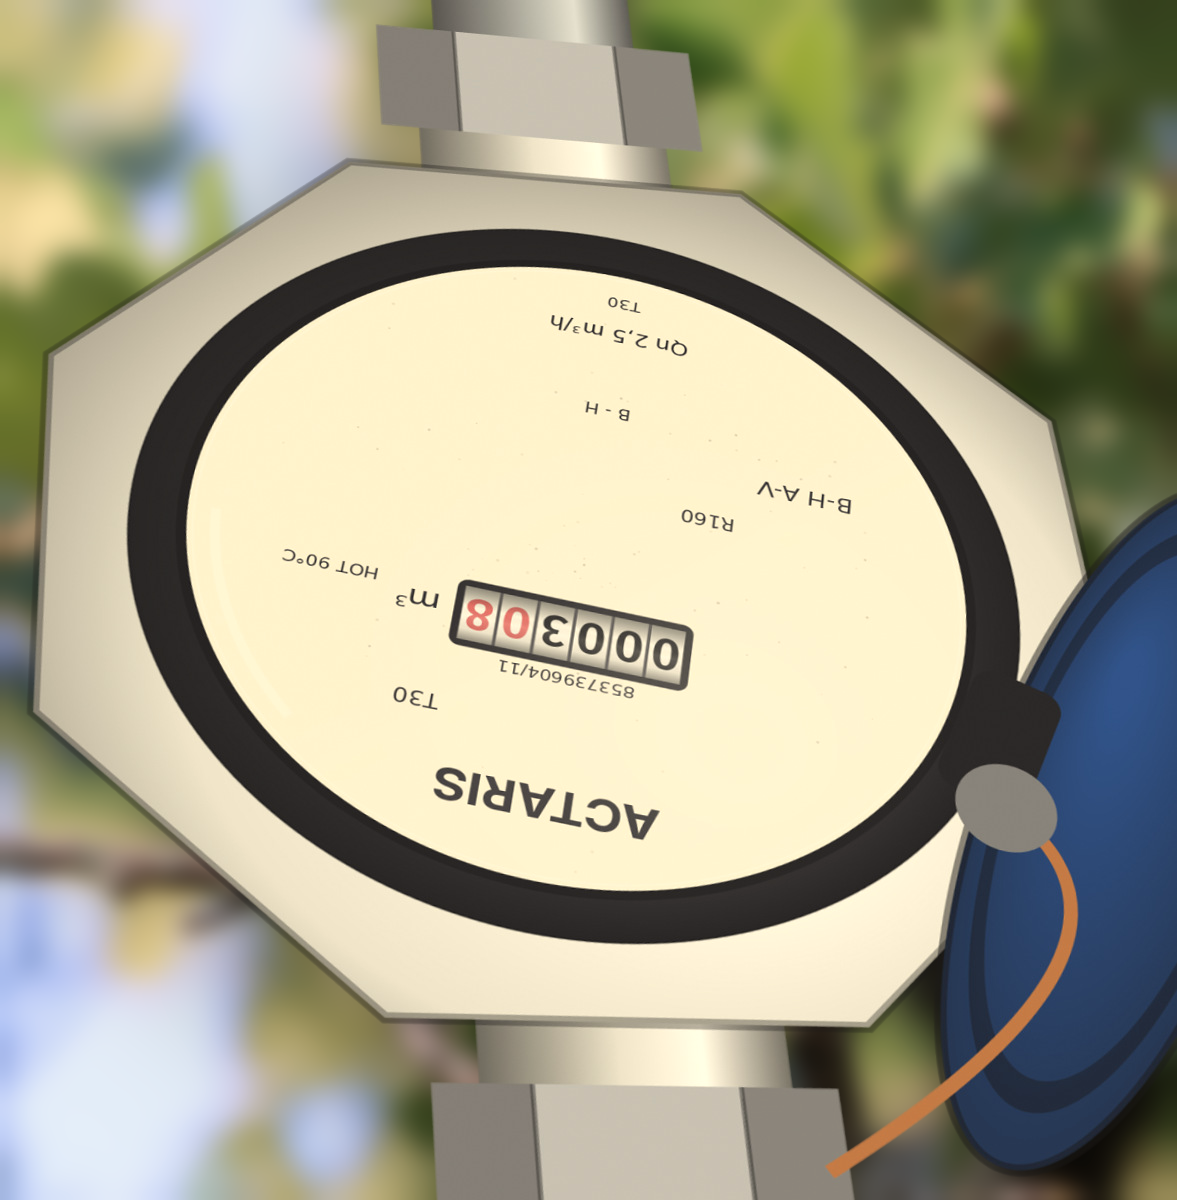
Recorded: 3.08 (m³)
